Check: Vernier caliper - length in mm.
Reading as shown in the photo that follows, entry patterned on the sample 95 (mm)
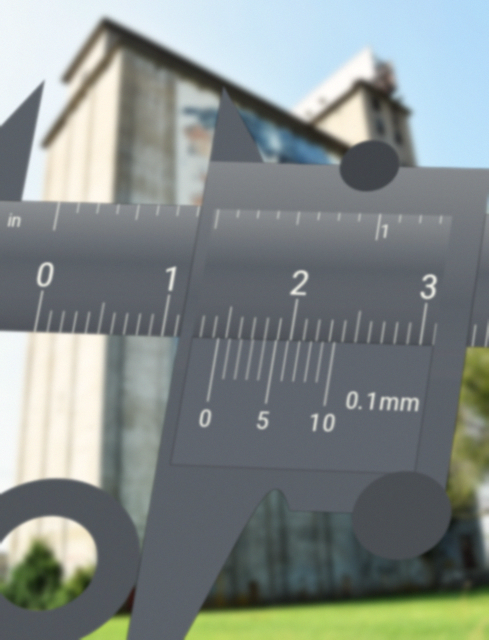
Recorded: 14.4 (mm)
